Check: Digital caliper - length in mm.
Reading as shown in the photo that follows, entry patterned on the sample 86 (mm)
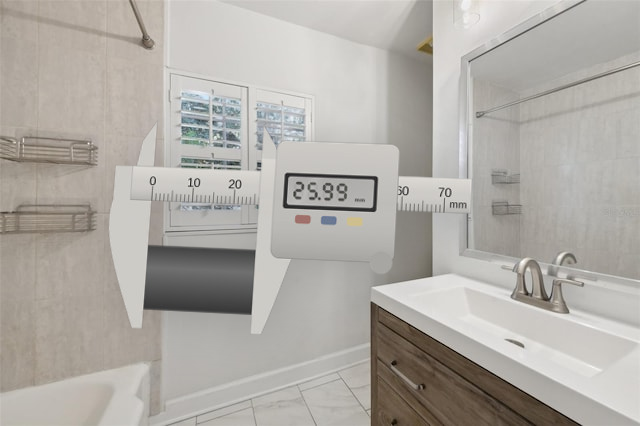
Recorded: 25.99 (mm)
